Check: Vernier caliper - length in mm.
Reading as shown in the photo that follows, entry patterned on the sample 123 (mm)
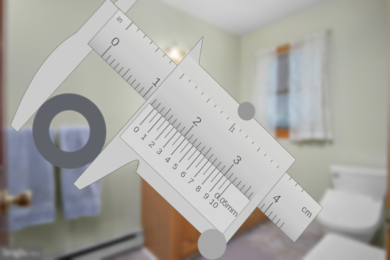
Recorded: 12.8 (mm)
